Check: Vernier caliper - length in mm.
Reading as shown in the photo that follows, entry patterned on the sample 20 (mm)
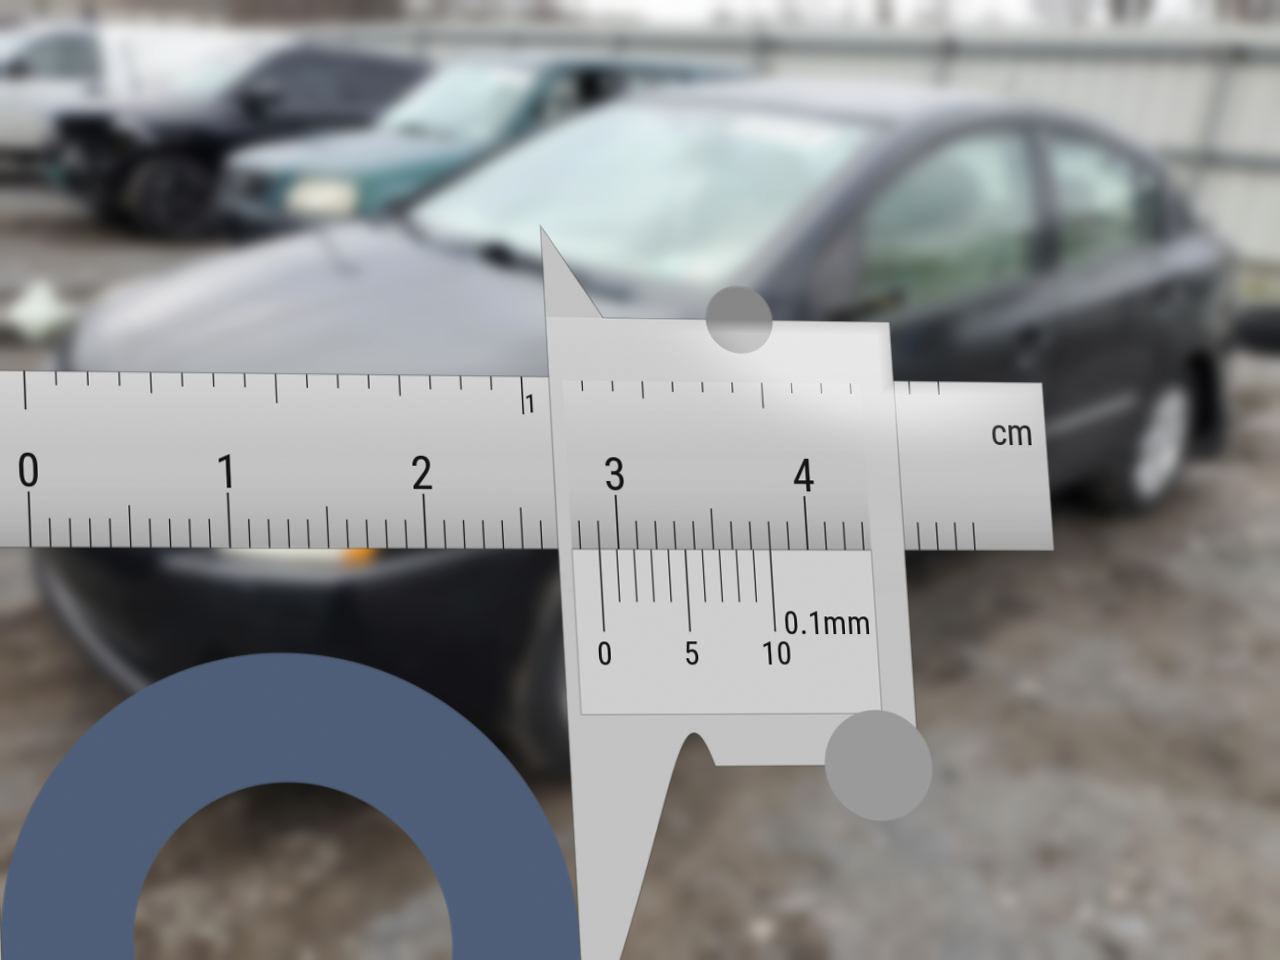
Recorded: 29.0 (mm)
